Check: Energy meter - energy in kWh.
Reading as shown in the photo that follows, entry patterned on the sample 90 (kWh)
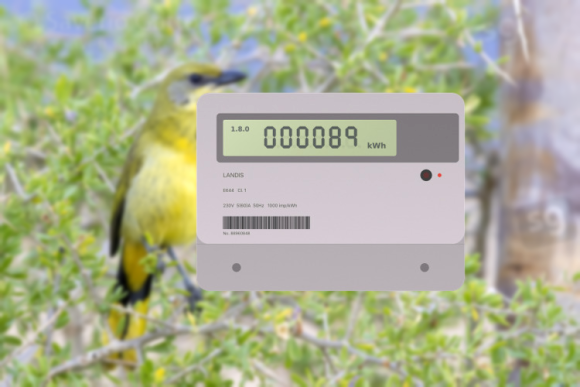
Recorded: 89 (kWh)
